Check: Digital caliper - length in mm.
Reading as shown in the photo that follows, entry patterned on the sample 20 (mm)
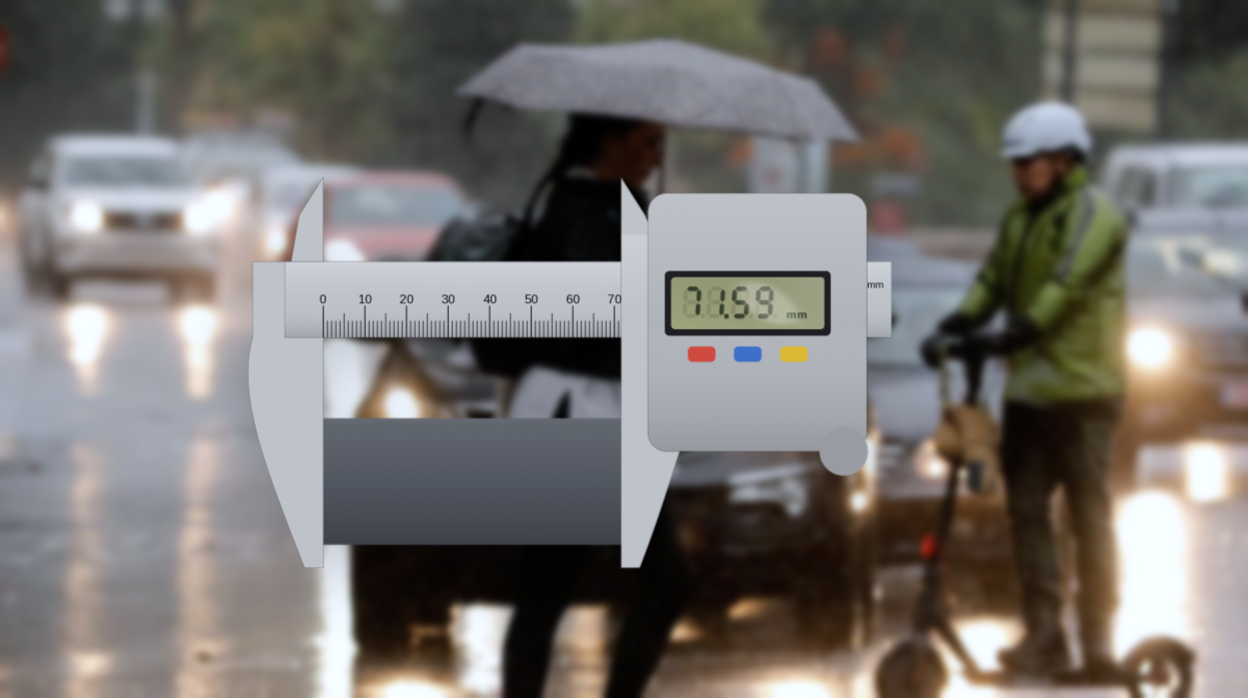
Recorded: 71.59 (mm)
